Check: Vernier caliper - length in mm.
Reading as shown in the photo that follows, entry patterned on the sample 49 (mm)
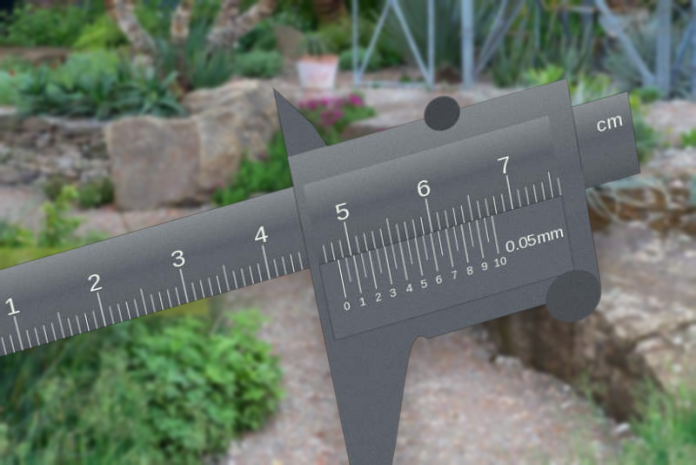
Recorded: 48.4 (mm)
